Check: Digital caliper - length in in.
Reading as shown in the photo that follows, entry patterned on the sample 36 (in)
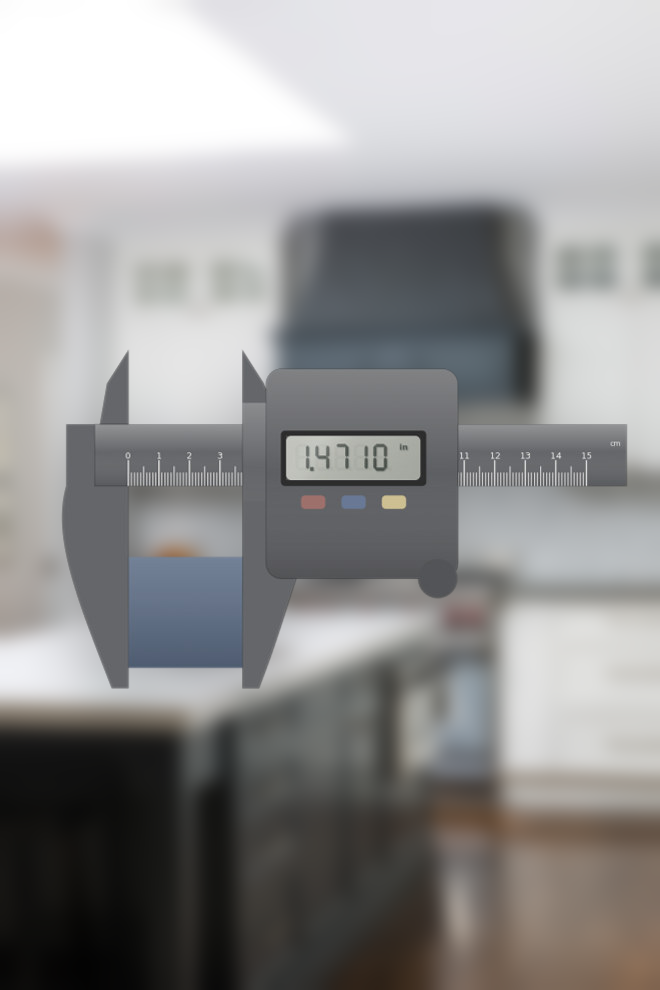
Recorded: 1.4710 (in)
